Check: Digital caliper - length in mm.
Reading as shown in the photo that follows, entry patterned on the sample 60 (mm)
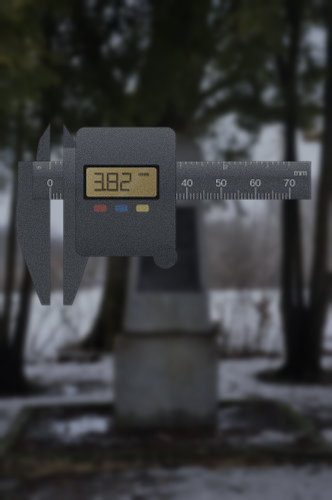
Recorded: 3.82 (mm)
